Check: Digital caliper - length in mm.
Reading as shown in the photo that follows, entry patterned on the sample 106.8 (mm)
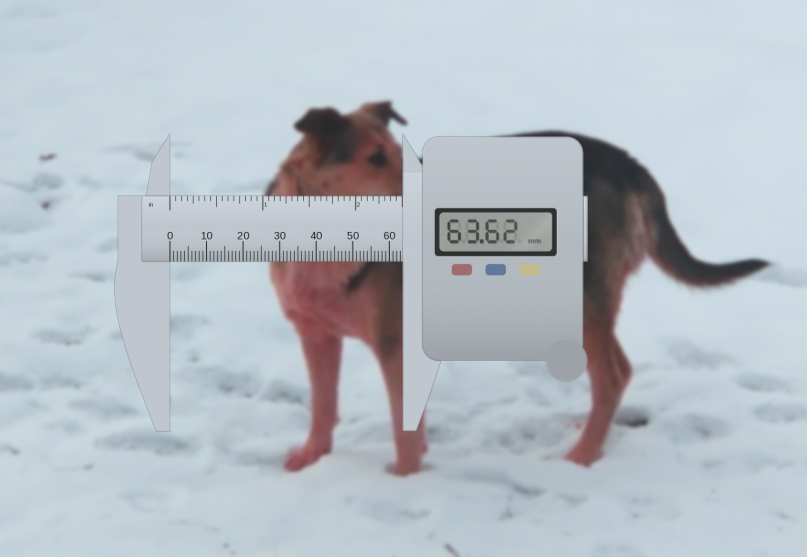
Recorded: 63.62 (mm)
